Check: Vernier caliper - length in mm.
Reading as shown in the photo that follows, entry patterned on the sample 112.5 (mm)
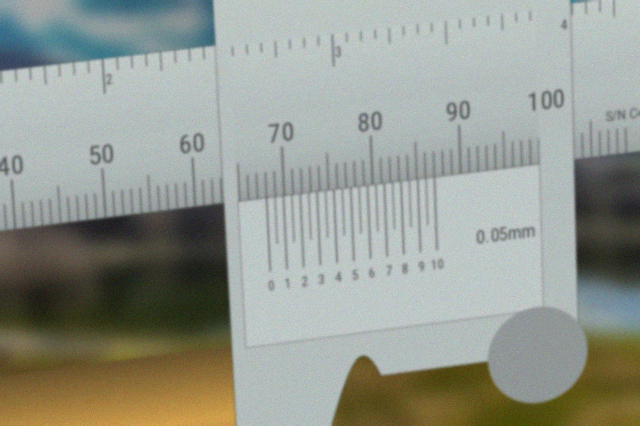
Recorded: 68.0 (mm)
